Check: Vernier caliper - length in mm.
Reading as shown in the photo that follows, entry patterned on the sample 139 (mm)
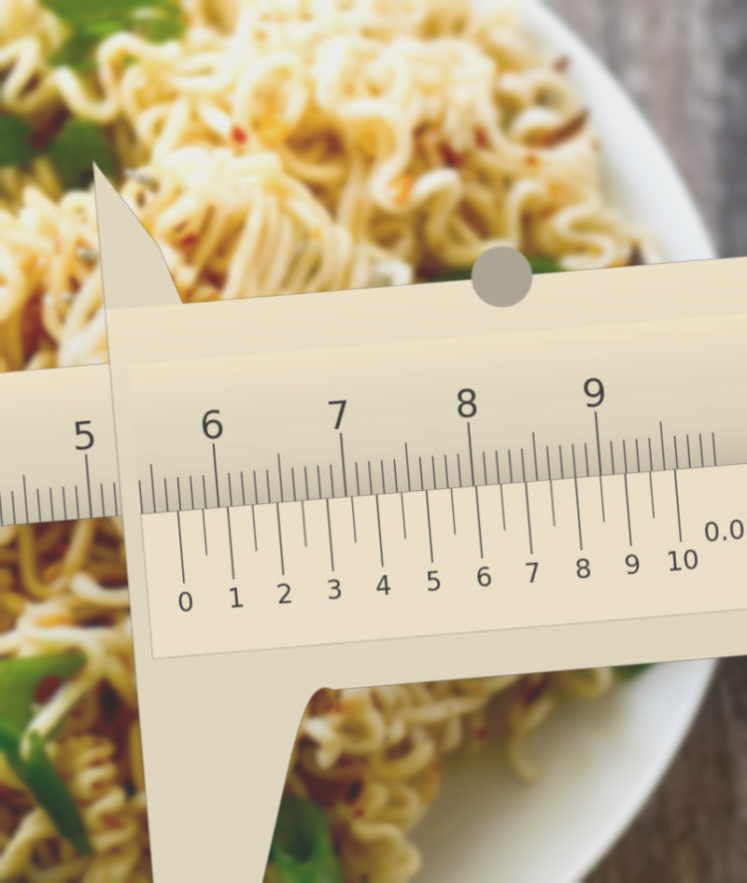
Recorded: 56.8 (mm)
